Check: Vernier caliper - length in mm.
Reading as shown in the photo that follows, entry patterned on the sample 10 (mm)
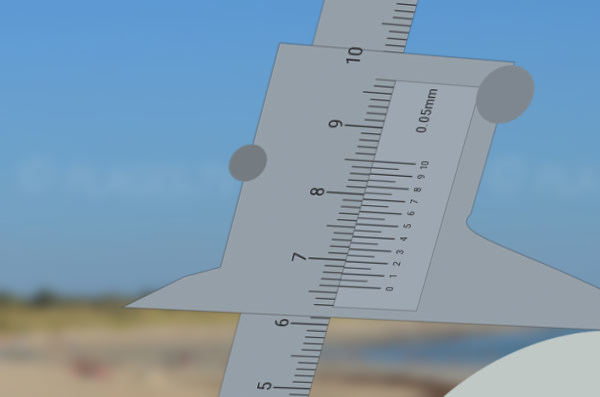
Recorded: 66.0 (mm)
